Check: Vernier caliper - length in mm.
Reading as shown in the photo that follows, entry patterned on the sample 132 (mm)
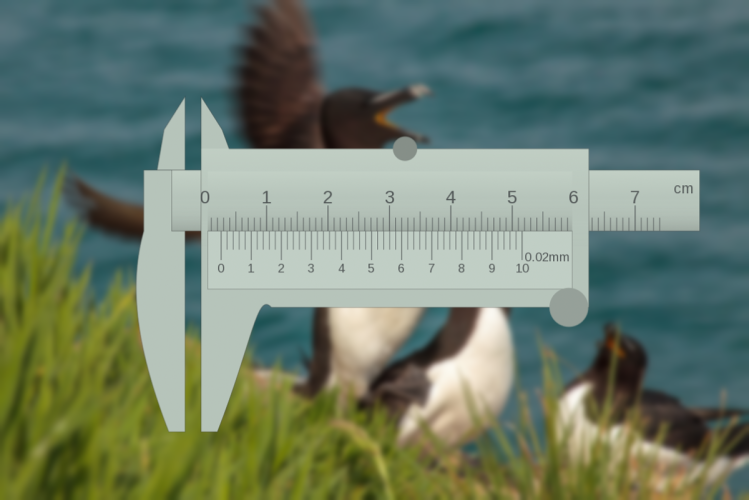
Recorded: 2.6 (mm)
